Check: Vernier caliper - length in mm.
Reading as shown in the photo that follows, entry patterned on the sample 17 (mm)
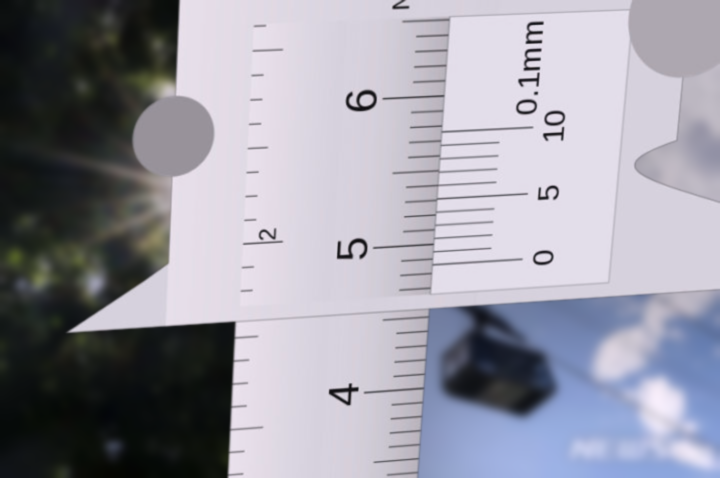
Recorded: 48.6 (mm)
